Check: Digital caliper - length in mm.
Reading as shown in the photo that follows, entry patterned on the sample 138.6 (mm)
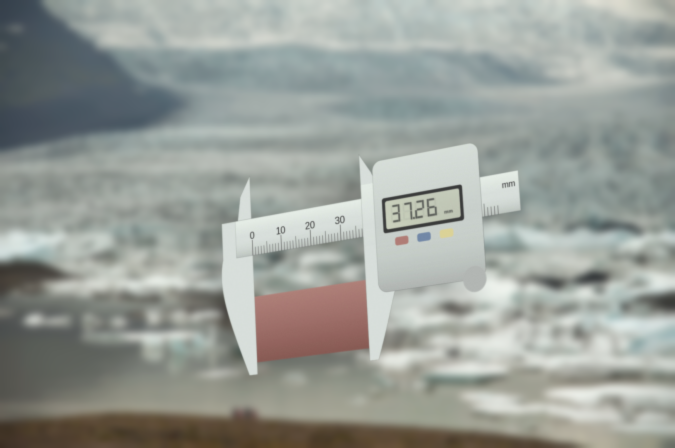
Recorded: 37.26 (mm)
